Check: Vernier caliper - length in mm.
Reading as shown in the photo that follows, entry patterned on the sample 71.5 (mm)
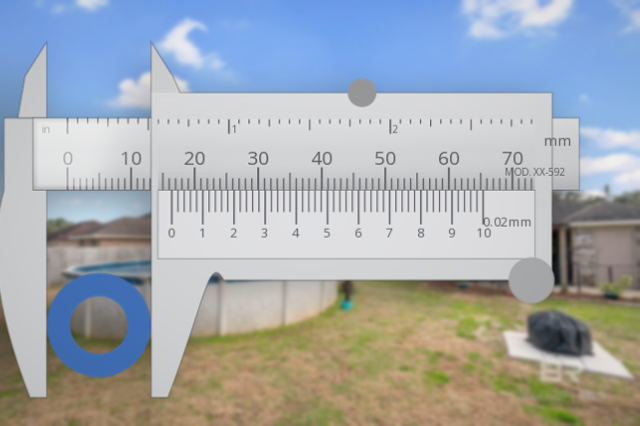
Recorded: 16.4 (mm)
